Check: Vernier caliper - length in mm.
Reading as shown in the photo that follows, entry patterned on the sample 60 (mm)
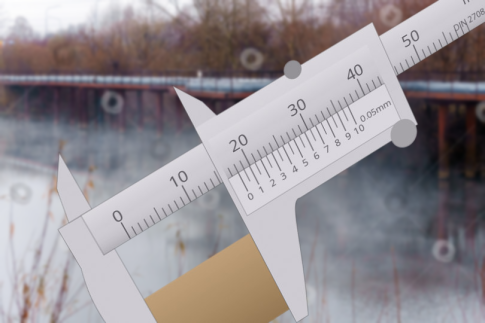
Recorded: 18.0 (mm)
